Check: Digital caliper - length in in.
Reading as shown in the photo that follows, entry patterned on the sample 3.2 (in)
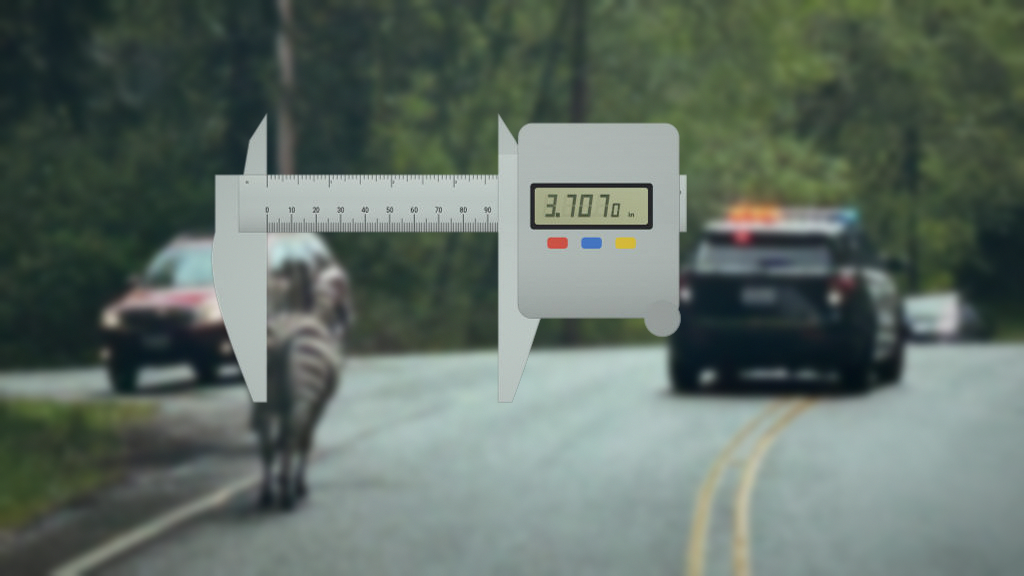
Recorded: 3.7070 (in)
